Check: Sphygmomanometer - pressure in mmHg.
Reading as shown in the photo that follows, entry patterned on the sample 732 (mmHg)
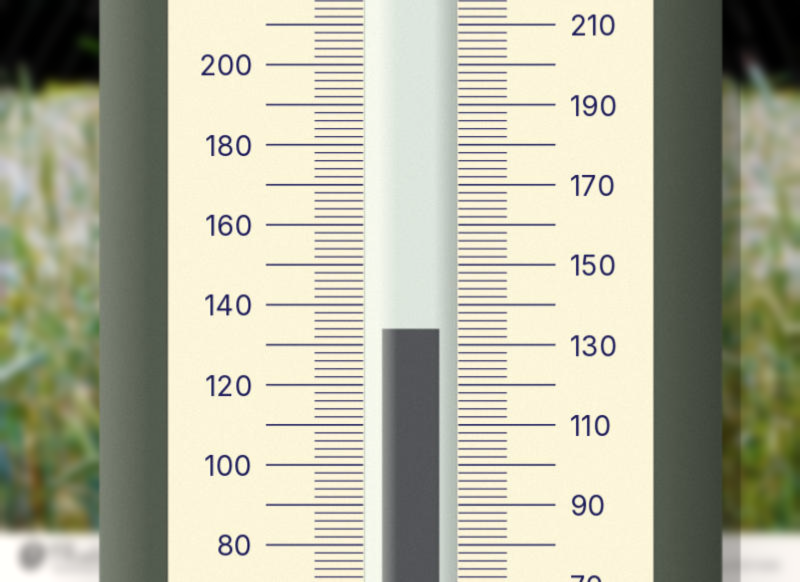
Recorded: 134 (mmHg)
